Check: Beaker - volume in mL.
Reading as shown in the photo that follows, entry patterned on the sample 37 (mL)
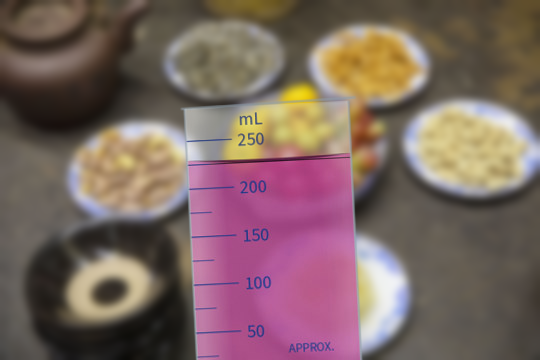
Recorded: 225 (mL)
